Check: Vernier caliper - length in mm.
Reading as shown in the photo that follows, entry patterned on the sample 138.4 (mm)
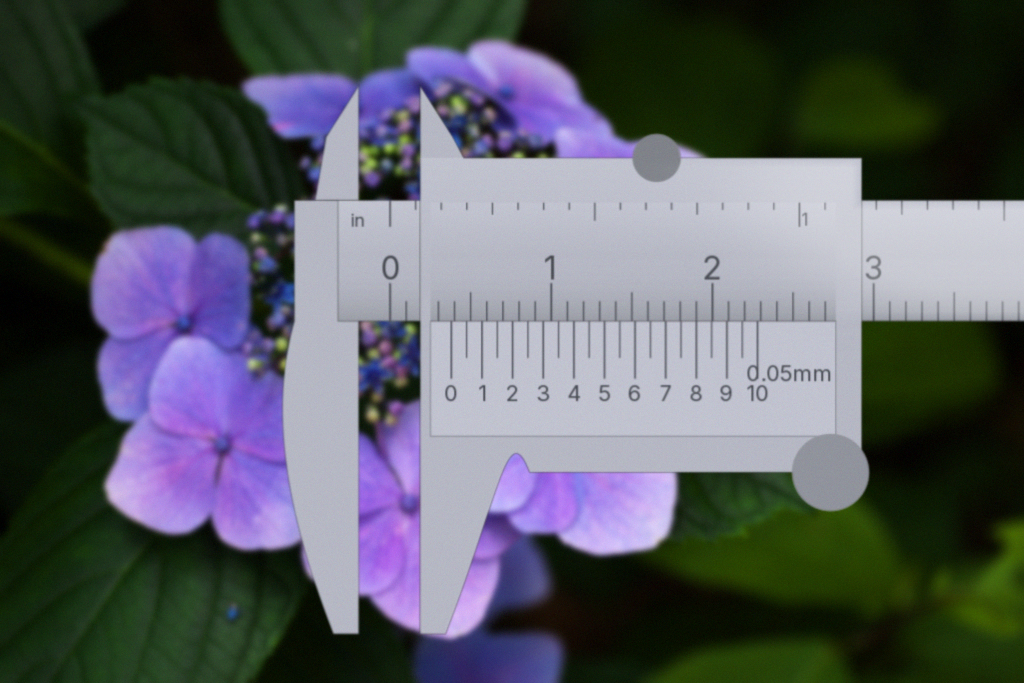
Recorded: 3.8 (mm)
